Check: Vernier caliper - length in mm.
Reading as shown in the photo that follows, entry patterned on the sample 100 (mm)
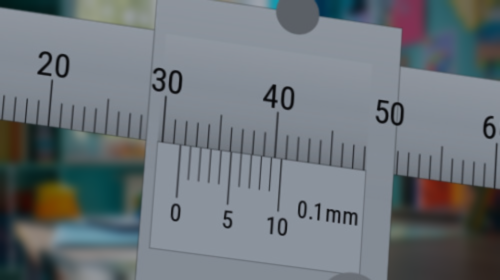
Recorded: 31.6 (mm)
